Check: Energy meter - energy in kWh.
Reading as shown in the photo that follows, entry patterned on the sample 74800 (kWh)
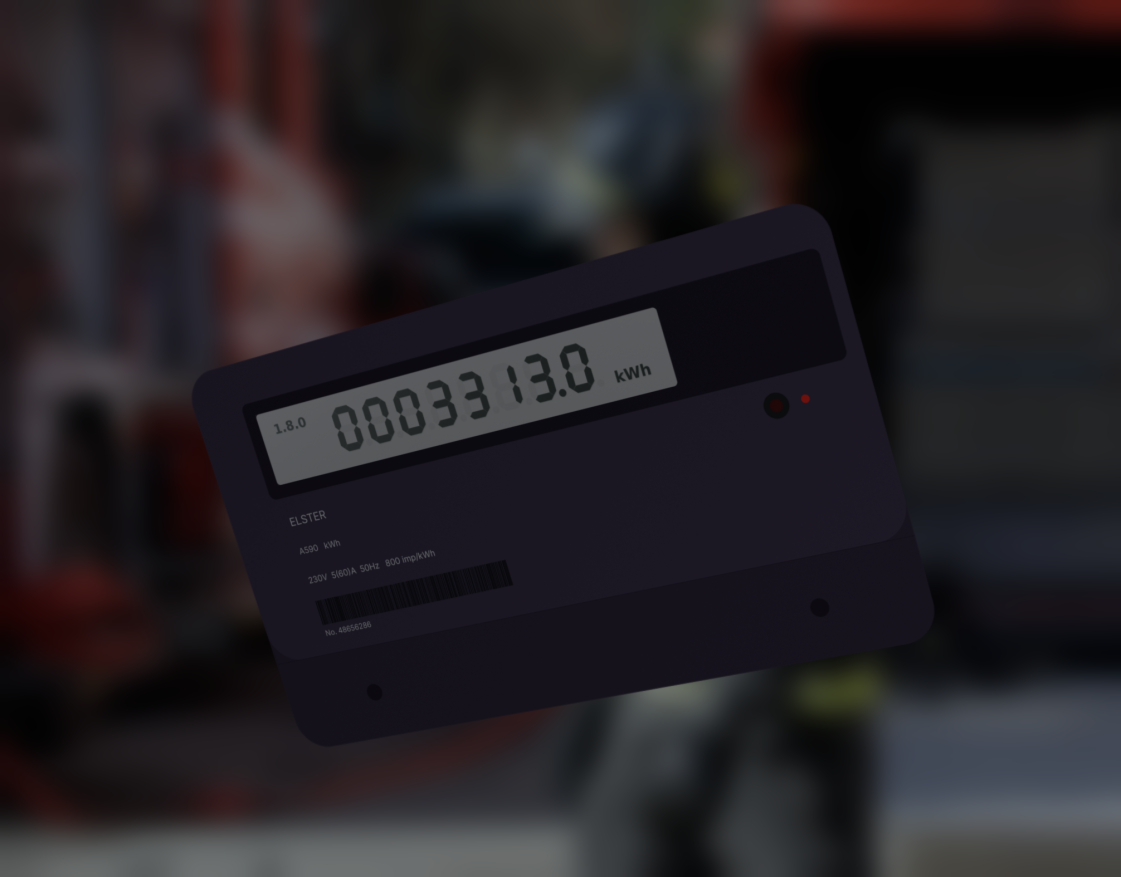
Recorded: 3313.0 (kWh)
